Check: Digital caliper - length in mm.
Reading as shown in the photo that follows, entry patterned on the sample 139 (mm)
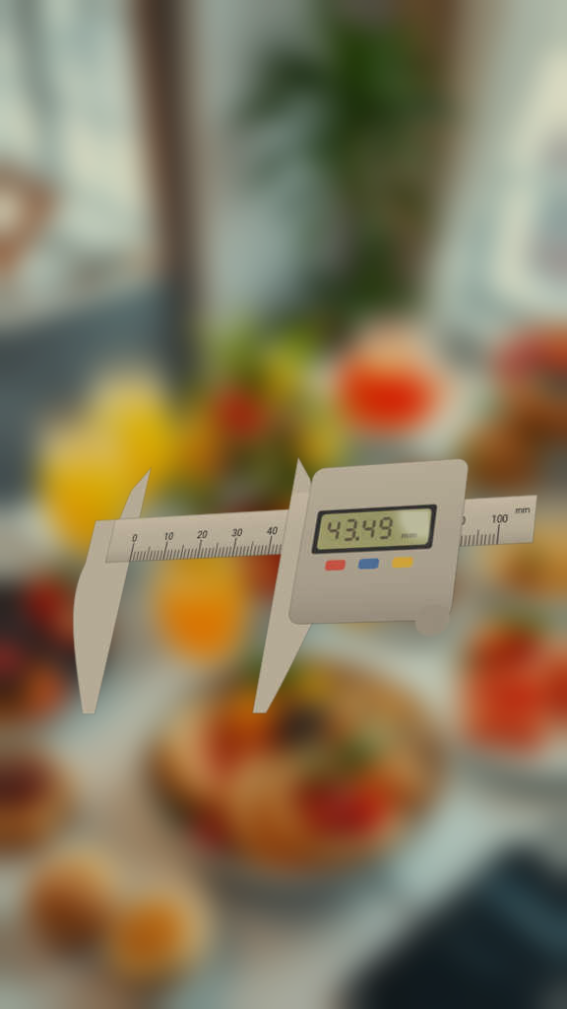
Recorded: 43.49 (mm)
